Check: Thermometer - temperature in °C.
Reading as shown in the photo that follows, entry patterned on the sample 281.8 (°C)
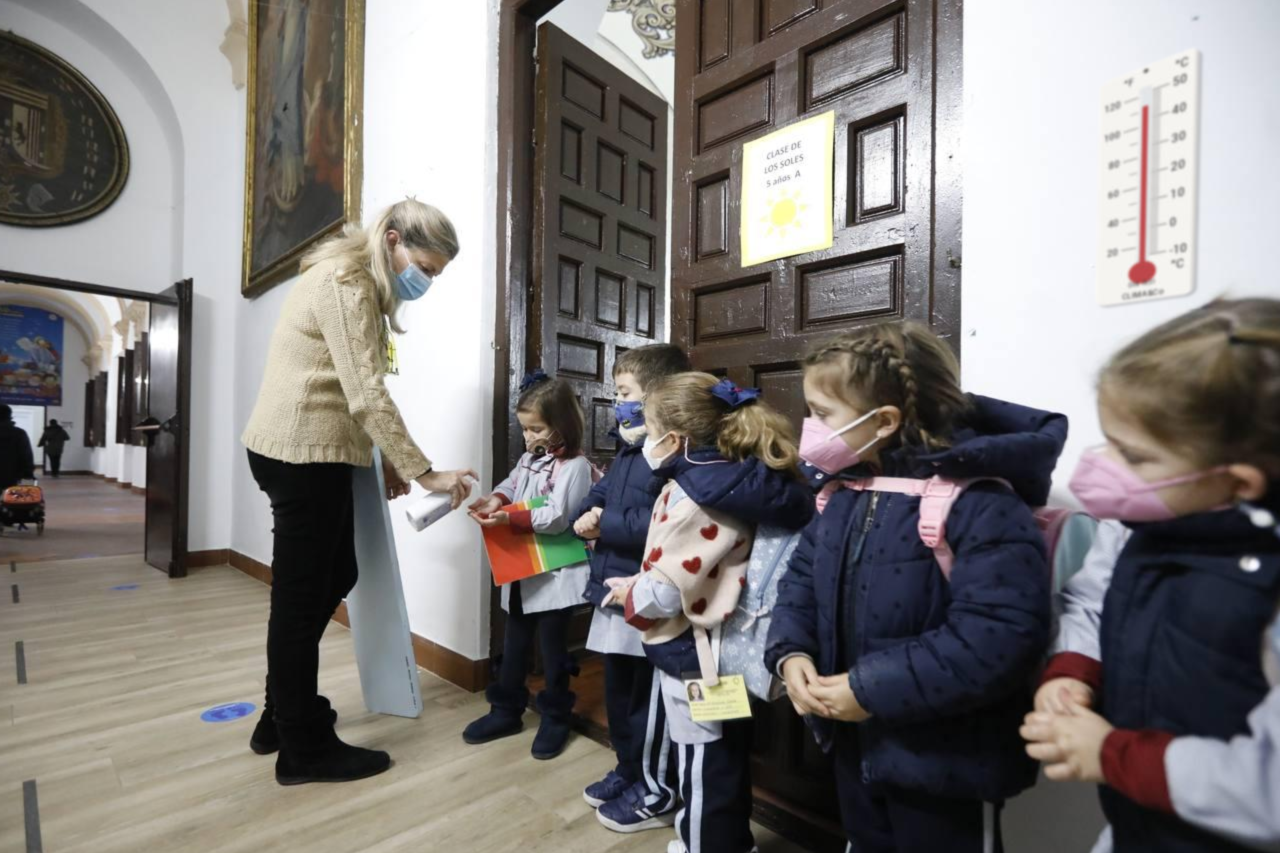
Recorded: 45 (°C)
